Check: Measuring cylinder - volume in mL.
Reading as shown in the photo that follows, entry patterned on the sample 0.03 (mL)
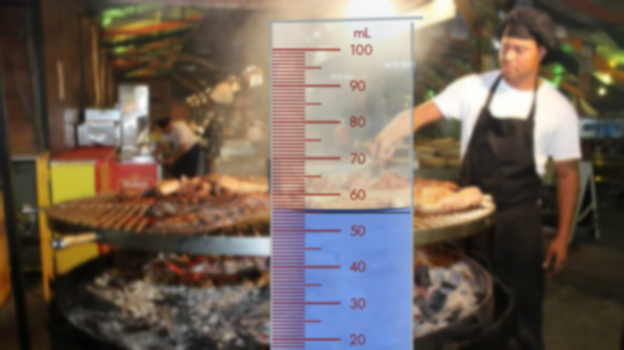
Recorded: 55 (mL)
